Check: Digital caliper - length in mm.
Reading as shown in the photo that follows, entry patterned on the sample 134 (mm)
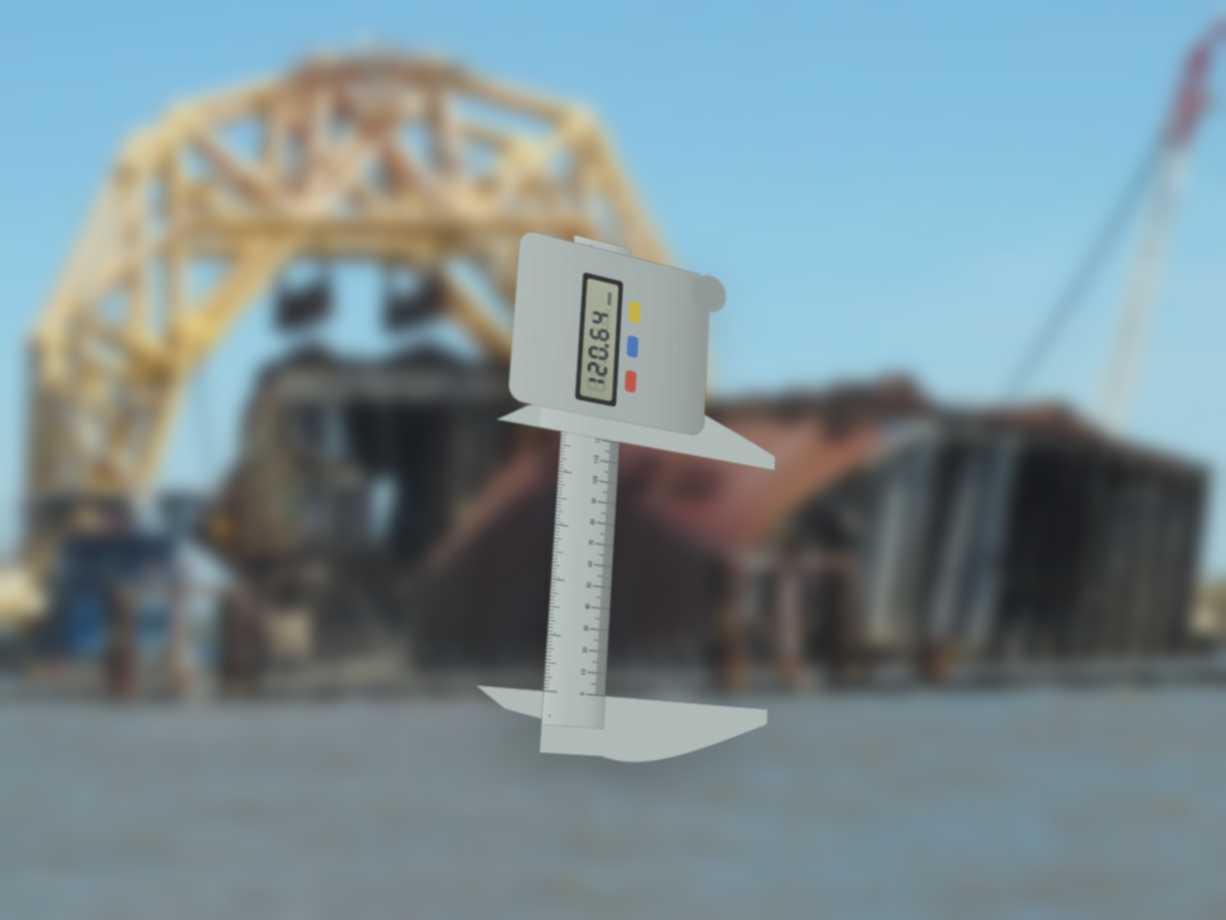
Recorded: 120.64 (mm)
